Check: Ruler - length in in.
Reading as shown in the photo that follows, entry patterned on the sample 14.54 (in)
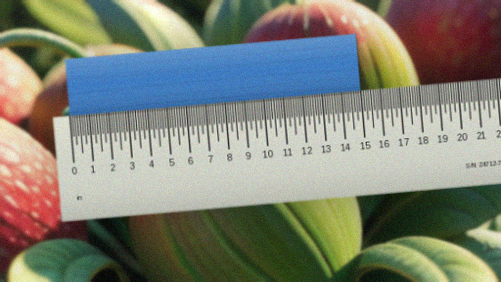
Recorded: 15 (in)
